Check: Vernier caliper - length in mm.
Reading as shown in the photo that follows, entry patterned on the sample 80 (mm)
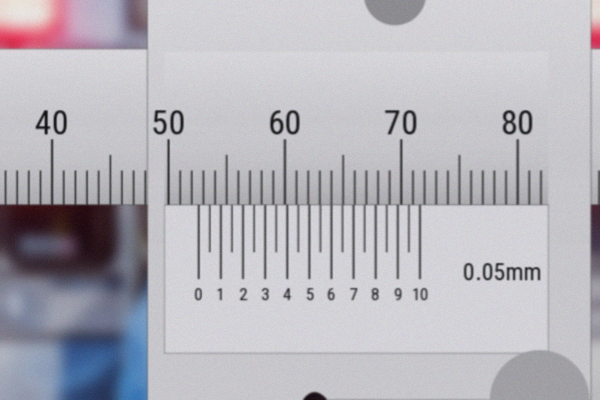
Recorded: 52.6 (mm)
